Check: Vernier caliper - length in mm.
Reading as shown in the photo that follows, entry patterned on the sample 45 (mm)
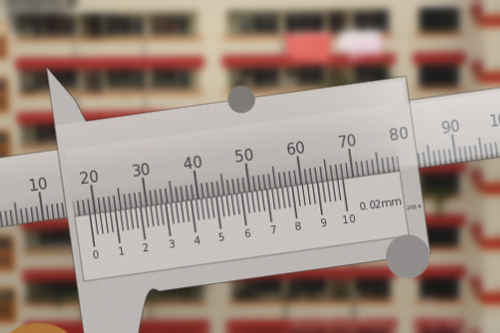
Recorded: 19.0 (mm)
